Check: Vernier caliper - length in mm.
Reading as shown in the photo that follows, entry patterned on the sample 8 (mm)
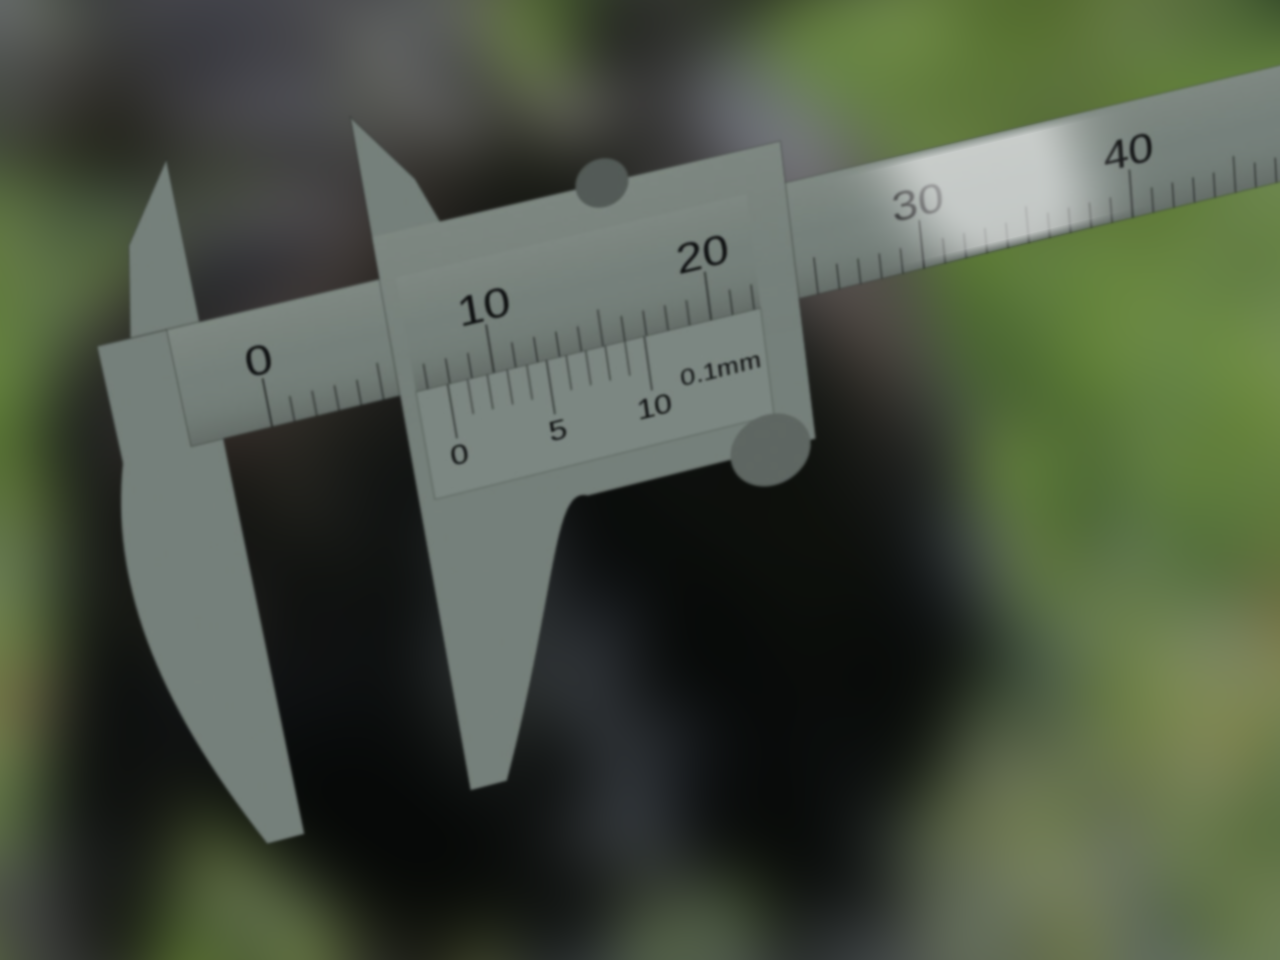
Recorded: 7.9 (mm)
